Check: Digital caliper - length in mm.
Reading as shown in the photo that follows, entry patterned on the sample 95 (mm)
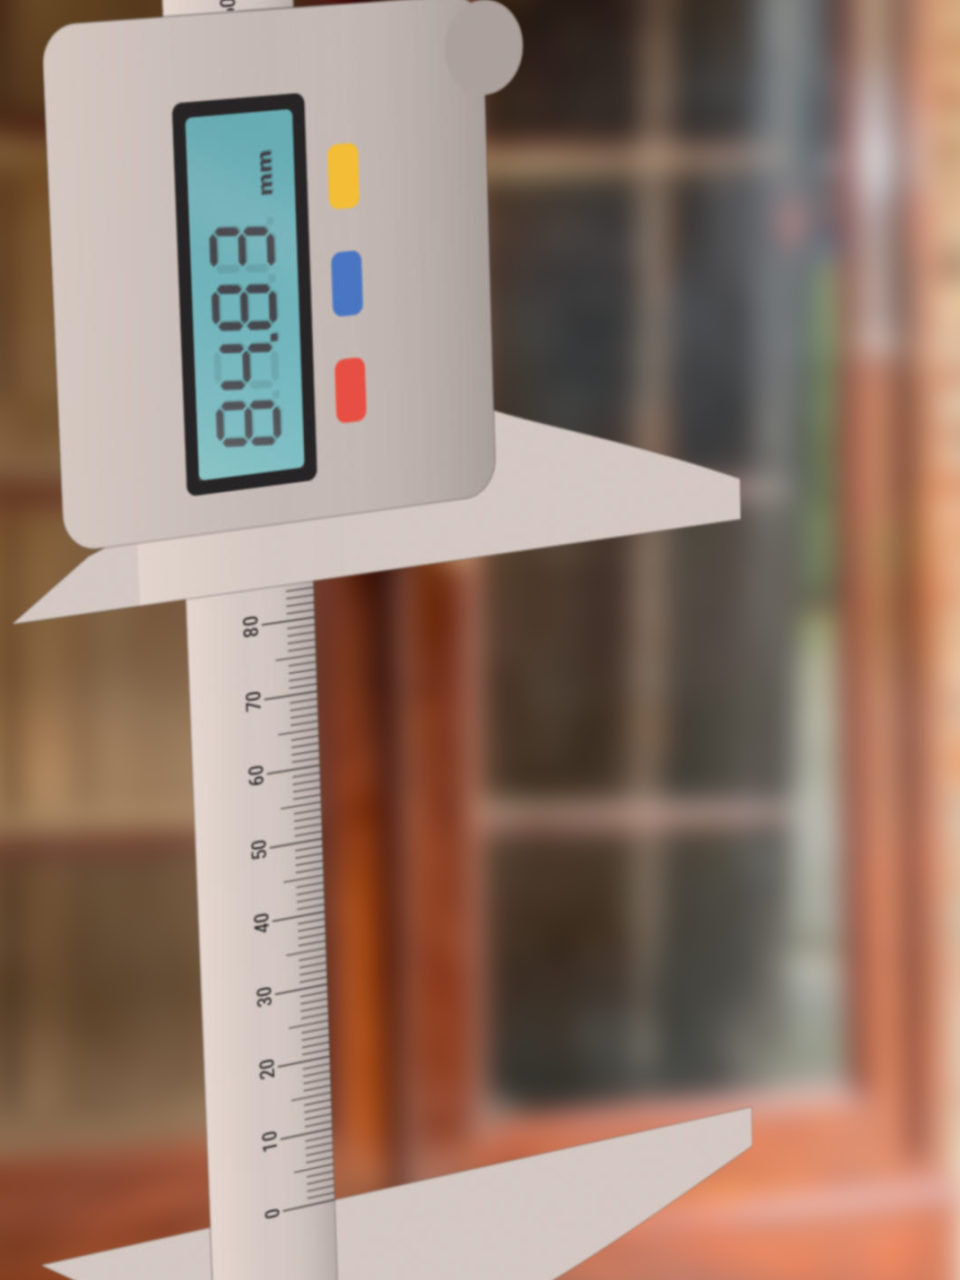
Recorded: 84.83 (mm)
